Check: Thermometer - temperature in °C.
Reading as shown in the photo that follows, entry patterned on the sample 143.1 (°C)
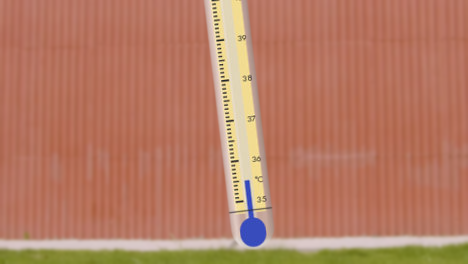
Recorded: 35.5 (°C)
